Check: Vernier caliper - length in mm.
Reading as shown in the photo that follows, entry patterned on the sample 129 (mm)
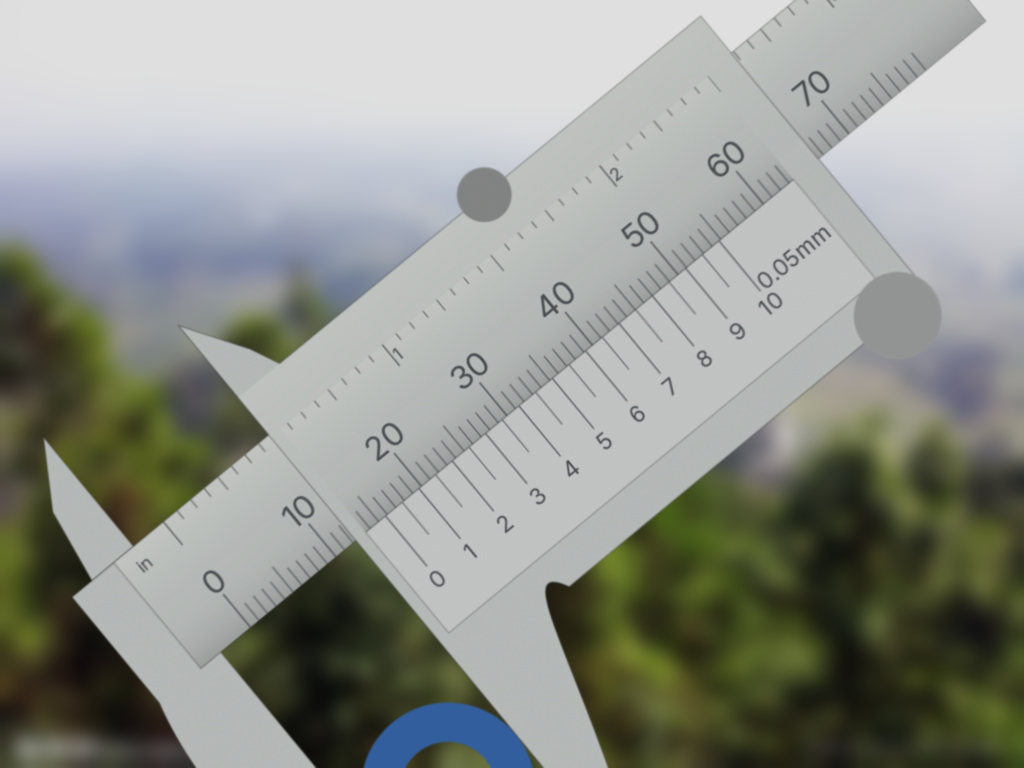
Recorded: 15.8 (mm)
